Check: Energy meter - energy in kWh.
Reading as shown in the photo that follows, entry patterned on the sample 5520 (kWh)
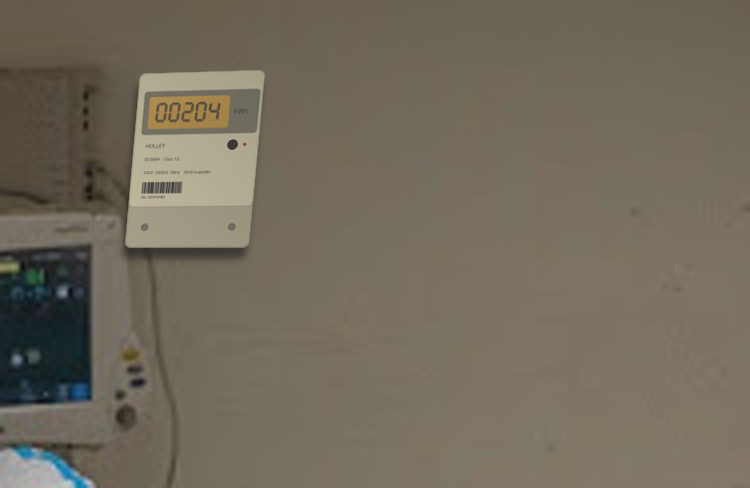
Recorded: 204 (kWh)
